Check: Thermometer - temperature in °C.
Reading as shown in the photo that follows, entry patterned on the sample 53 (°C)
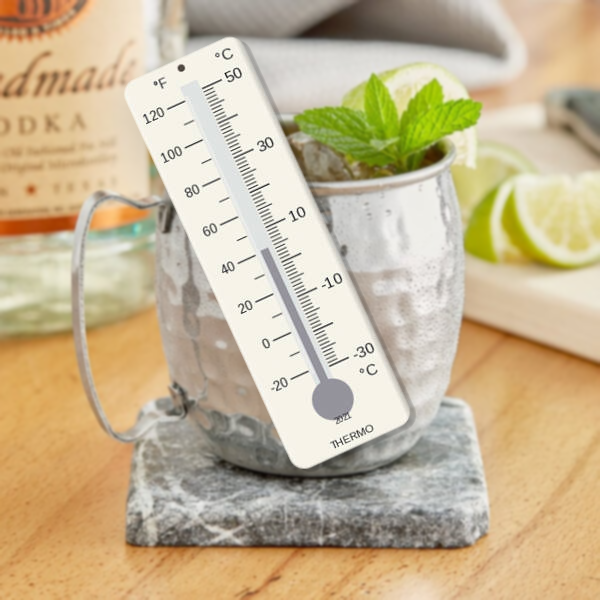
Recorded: 5 (°C)
